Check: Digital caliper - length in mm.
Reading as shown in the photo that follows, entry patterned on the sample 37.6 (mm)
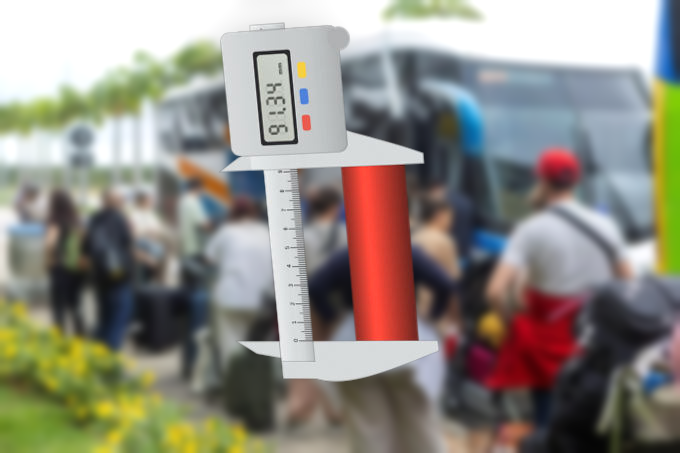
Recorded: 91.34 (mm)
